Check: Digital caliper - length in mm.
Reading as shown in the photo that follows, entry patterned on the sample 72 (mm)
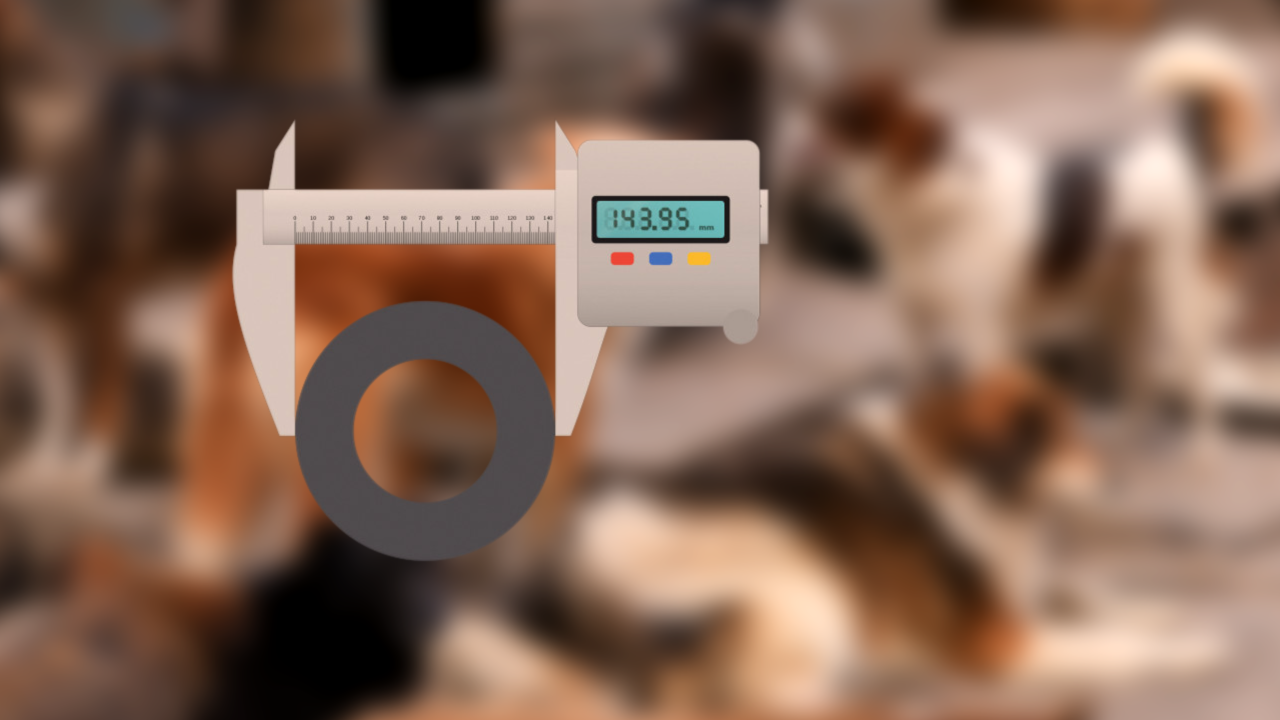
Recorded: 143.95 (mm)
